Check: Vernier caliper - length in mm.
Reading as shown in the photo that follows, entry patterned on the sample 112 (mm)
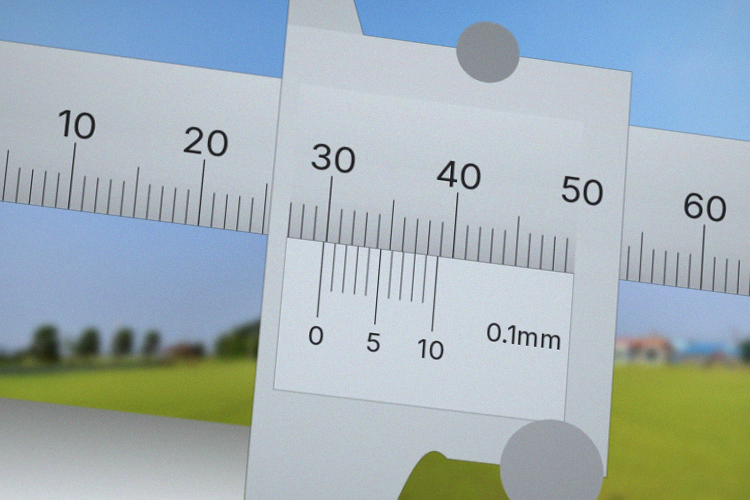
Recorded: 29.8 (mm)
